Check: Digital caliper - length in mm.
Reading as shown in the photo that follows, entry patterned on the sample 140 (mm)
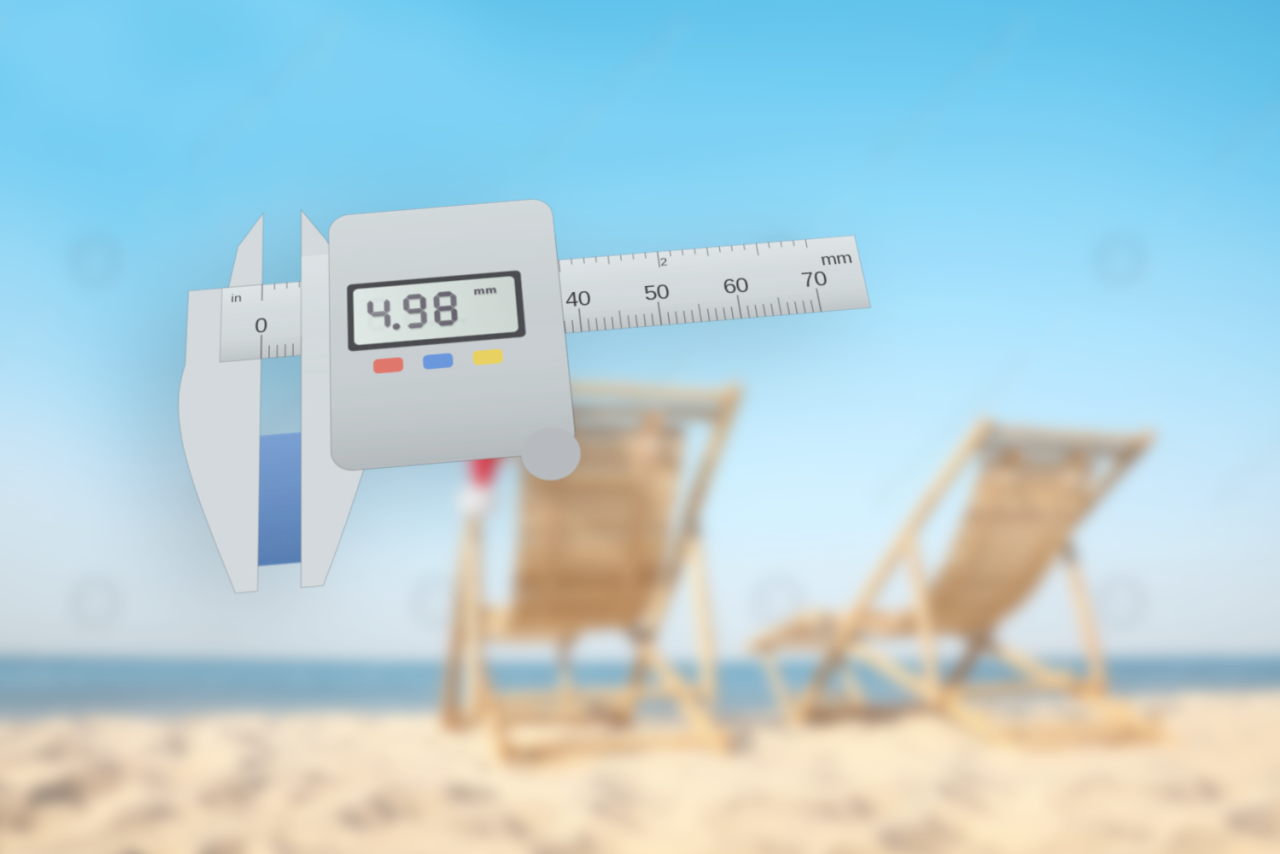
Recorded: 4.98 (mm)
